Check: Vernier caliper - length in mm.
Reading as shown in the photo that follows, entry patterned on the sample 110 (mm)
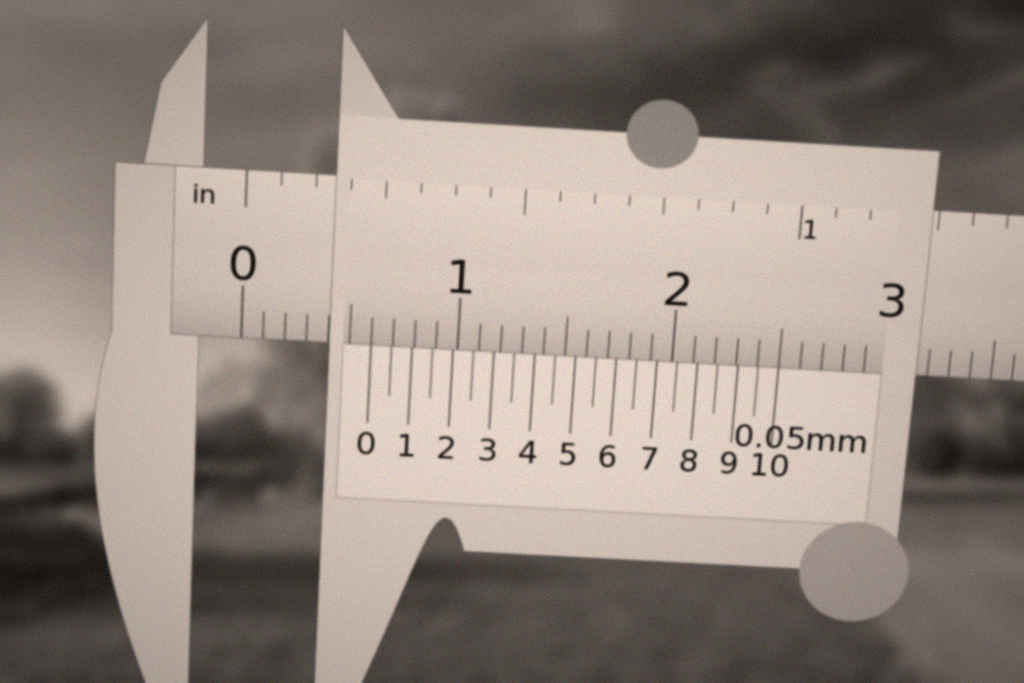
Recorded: 6.0 (mm)
